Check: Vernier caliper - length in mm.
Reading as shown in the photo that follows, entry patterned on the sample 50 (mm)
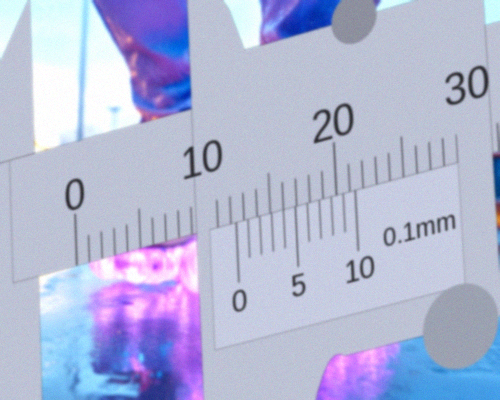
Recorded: 12.4 (mm)
